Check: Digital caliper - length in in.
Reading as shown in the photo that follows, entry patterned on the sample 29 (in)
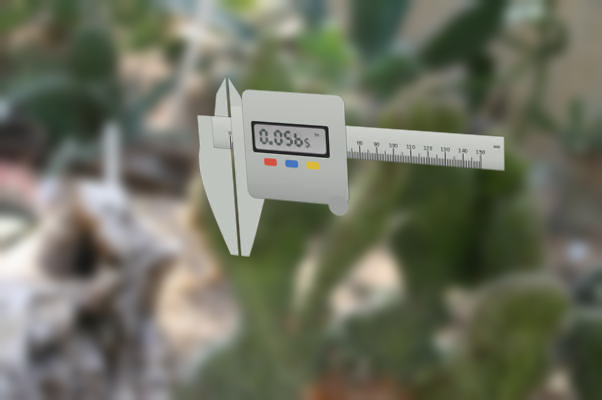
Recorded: 0.0565 (in)
